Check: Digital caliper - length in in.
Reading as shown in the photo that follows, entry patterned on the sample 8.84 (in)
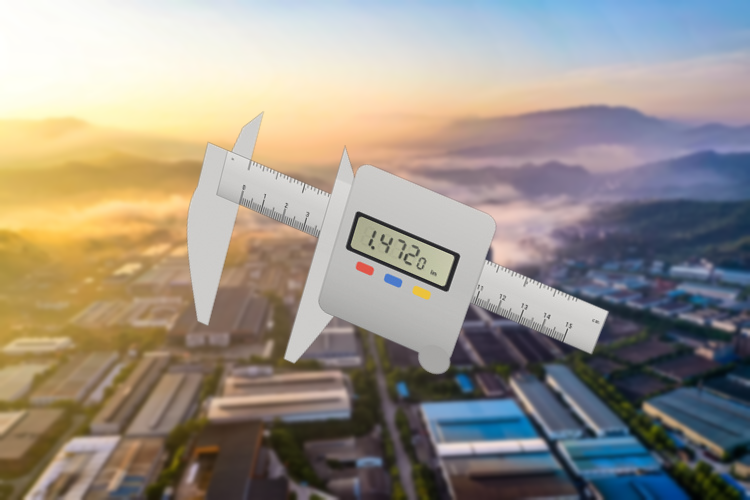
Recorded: 1.4720 (in)
